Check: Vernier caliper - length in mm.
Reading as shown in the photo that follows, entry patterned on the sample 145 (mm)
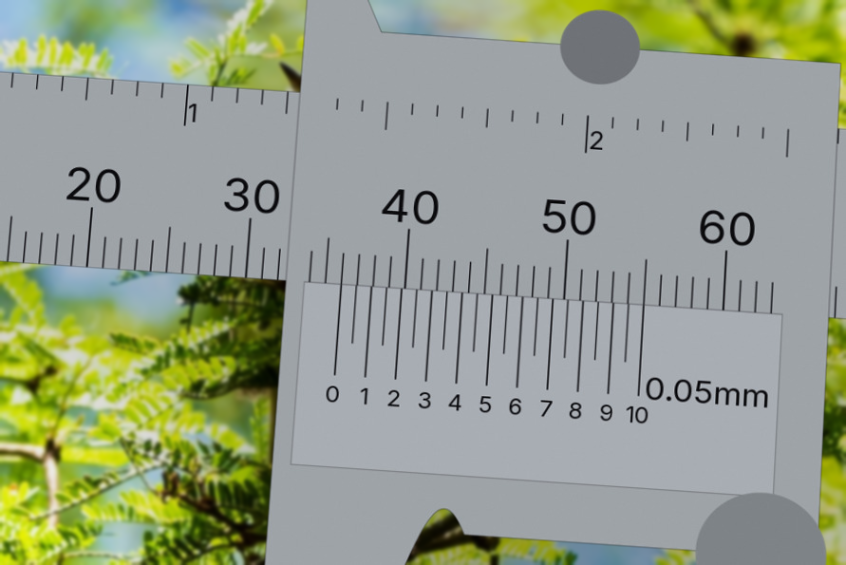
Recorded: 36.0 (mm)
